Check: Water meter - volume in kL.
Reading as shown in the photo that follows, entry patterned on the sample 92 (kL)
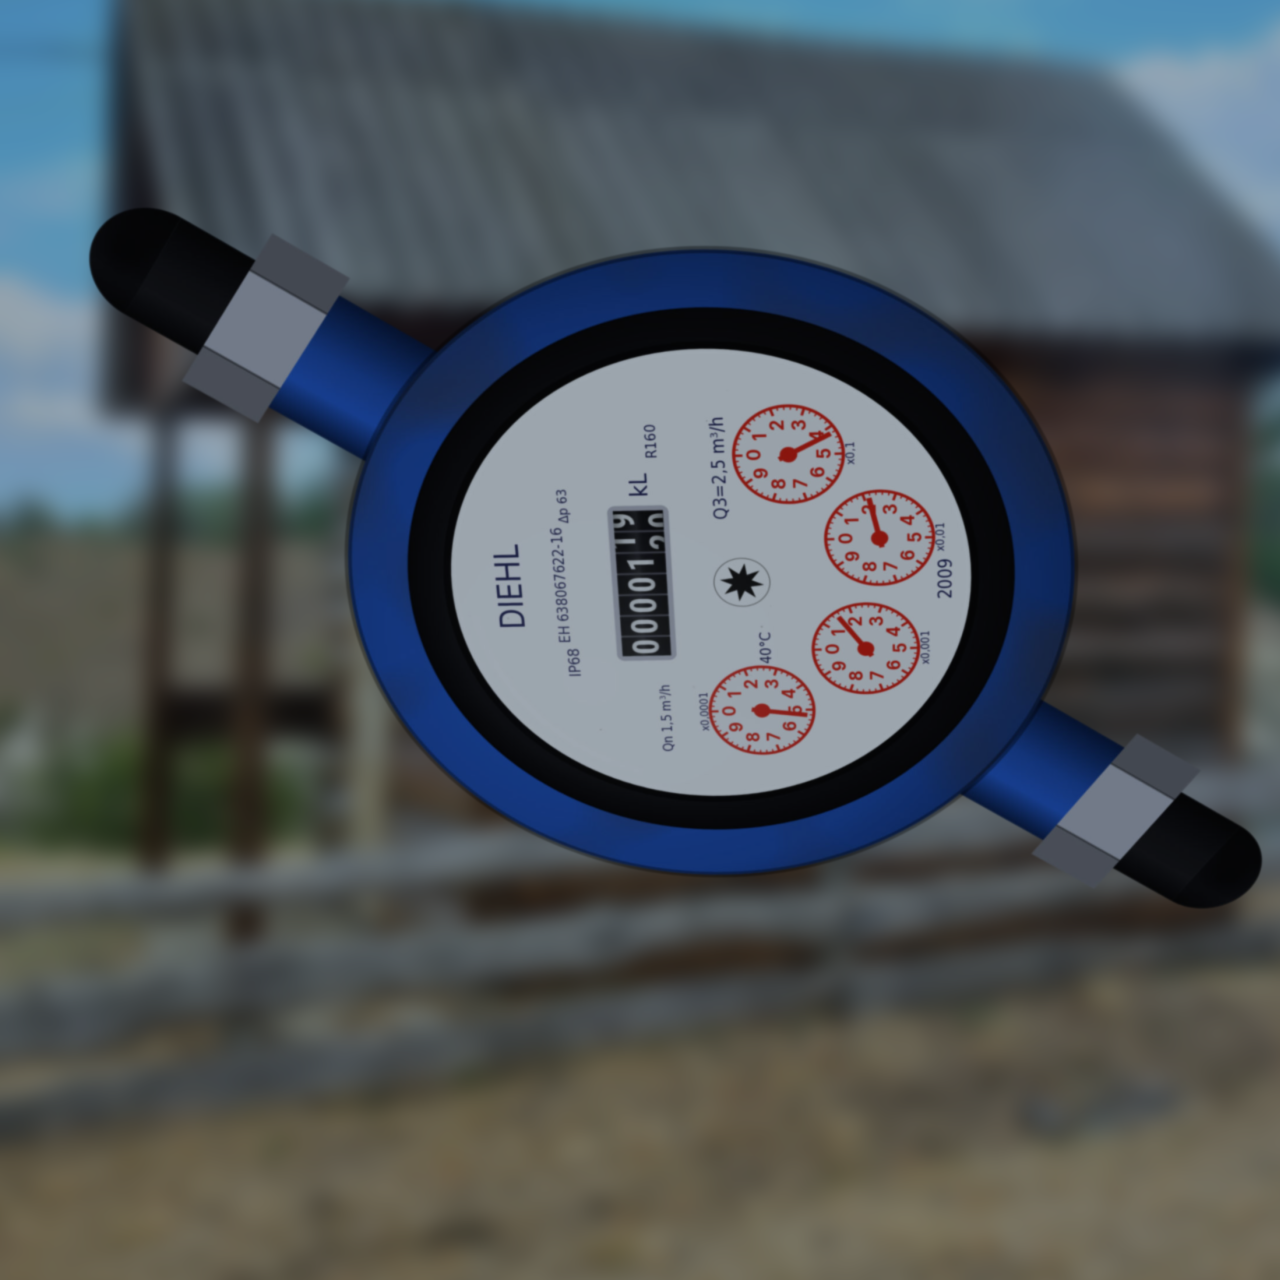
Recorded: 119.4215 (kL)
